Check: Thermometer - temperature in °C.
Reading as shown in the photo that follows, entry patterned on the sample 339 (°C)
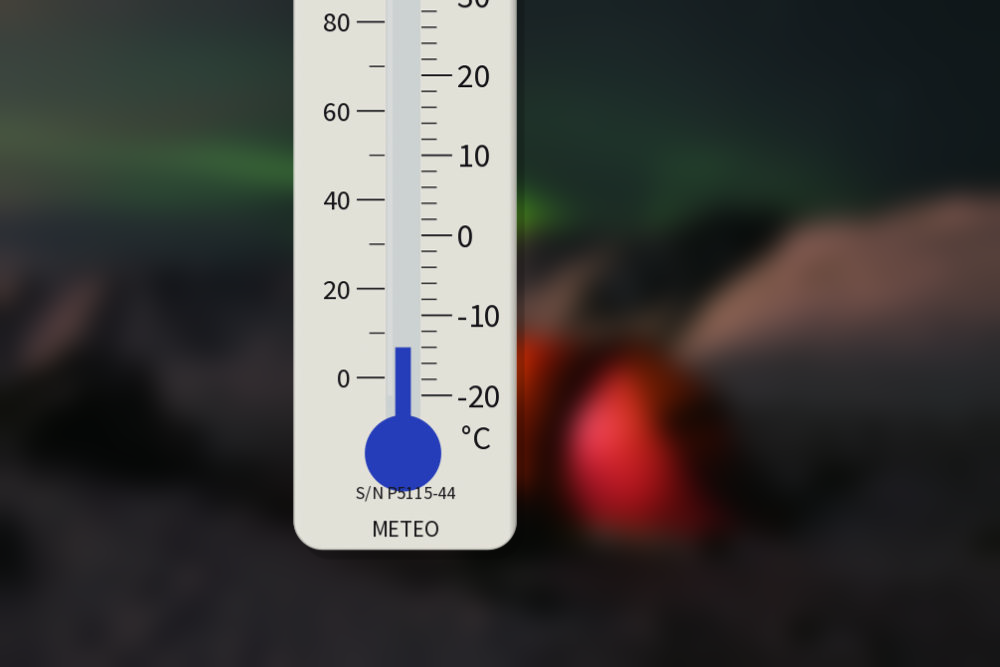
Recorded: -14 (°C)
